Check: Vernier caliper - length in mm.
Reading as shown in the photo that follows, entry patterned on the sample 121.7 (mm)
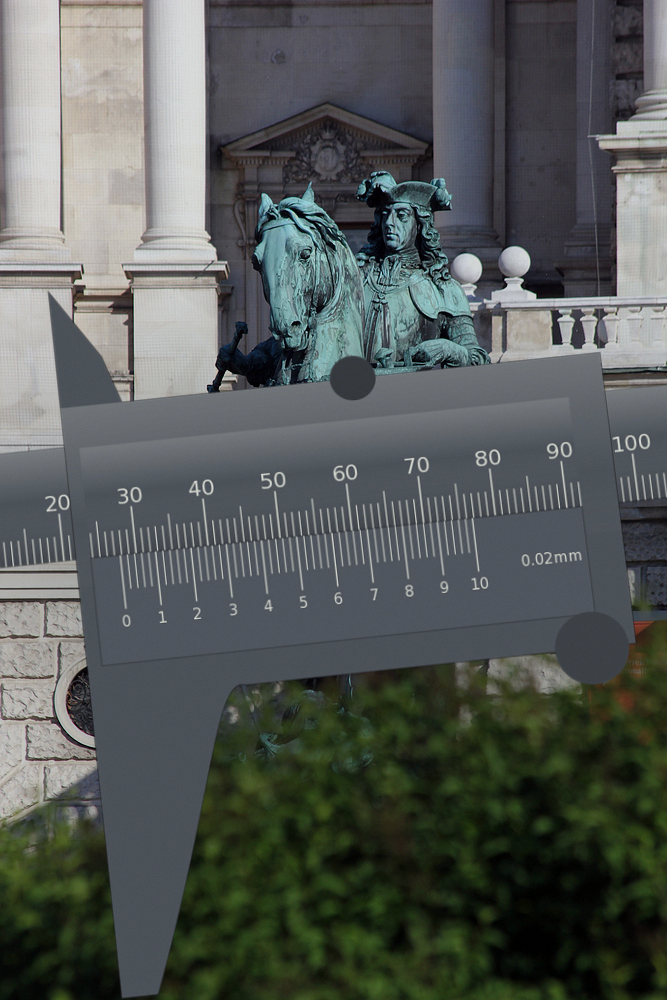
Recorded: 27.8 (mm)
